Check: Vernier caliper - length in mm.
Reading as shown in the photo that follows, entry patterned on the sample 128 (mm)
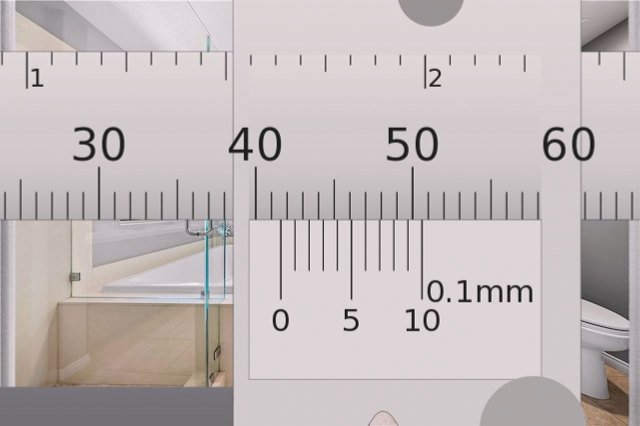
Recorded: 41.6 (mm)
